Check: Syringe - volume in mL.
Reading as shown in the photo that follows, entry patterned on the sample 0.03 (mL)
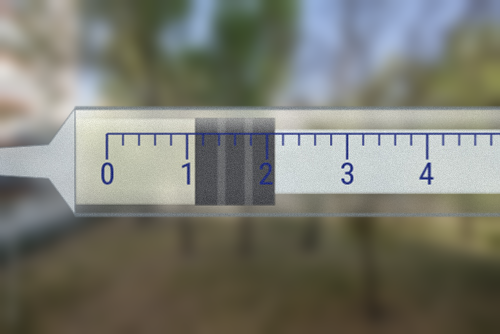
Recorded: 1.1 (mL)
